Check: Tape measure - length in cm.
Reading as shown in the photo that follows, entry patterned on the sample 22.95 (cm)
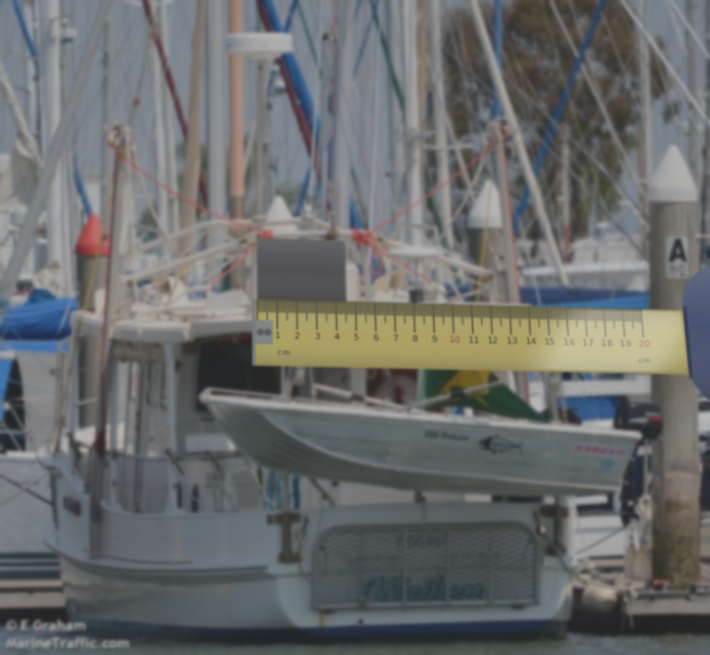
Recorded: 4.5 (cm)
